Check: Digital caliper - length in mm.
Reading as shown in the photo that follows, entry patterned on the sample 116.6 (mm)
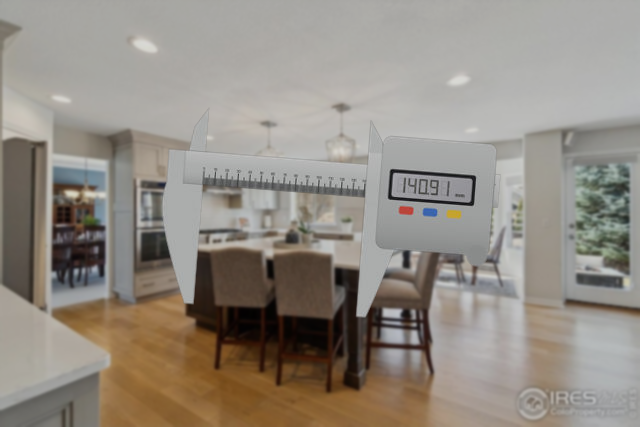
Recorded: 140.91 (mm)
